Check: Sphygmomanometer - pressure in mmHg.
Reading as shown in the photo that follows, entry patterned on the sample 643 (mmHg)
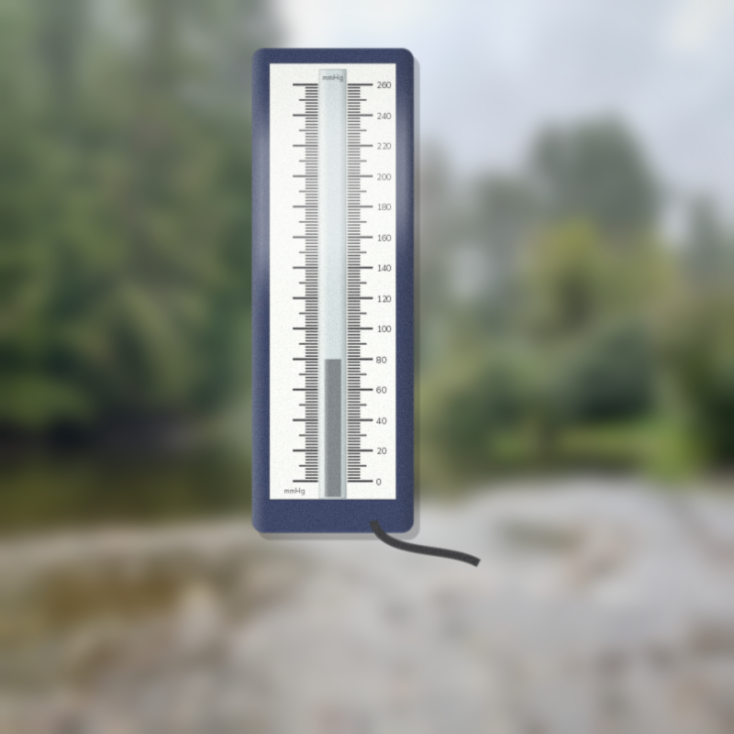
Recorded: 80 (mmHg)
